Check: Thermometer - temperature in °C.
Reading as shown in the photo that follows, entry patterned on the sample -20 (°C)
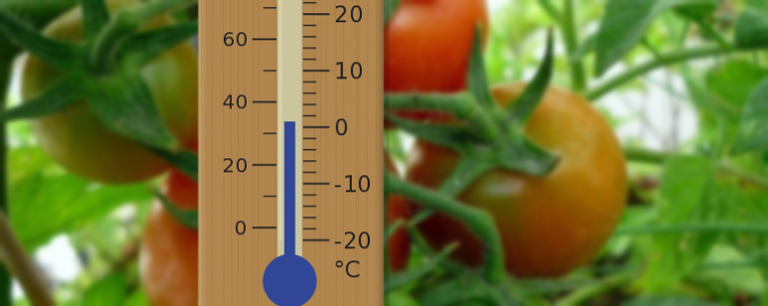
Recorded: 1 (°C)
